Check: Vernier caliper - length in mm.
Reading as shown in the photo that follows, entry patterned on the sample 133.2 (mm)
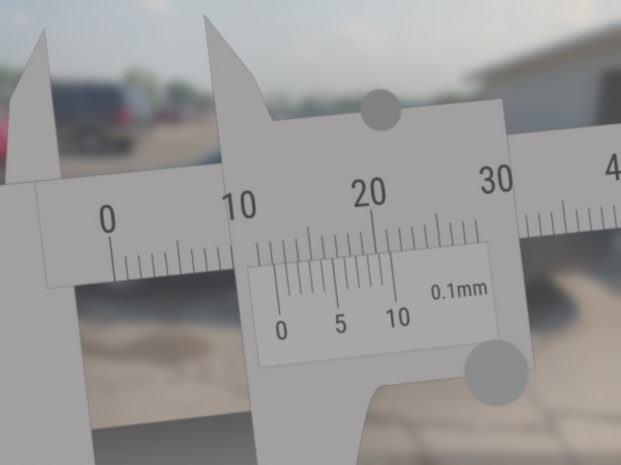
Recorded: 12.1 (mm)
